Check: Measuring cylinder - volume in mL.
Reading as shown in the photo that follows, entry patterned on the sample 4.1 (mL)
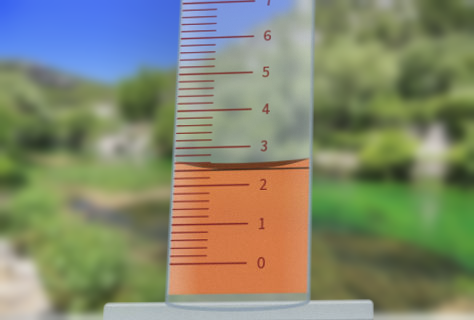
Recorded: 2.4 (mL)
